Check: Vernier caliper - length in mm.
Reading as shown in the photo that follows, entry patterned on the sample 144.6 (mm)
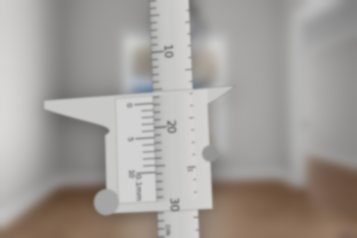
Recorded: 16.8 (mm)
